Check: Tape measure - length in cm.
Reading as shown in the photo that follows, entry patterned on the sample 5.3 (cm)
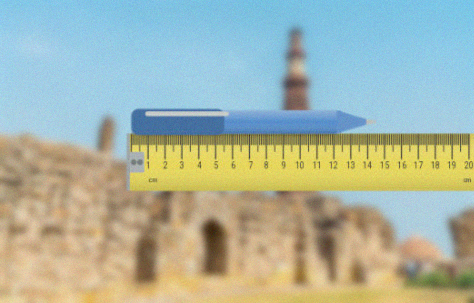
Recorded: 14.5 (cm)
